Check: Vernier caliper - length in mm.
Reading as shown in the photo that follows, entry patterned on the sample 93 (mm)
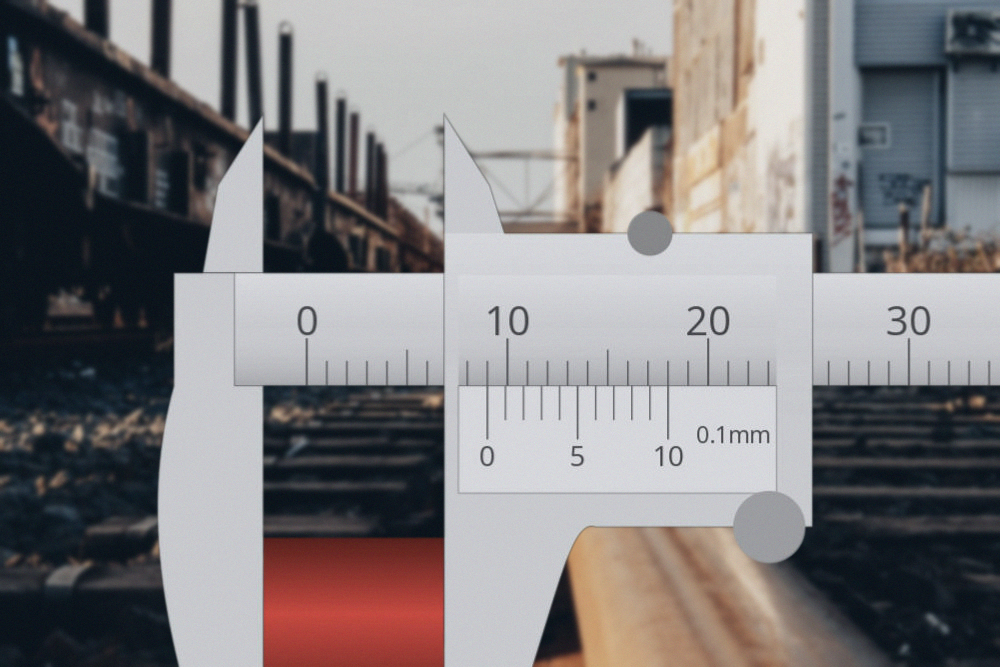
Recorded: 9.0 (mm)
